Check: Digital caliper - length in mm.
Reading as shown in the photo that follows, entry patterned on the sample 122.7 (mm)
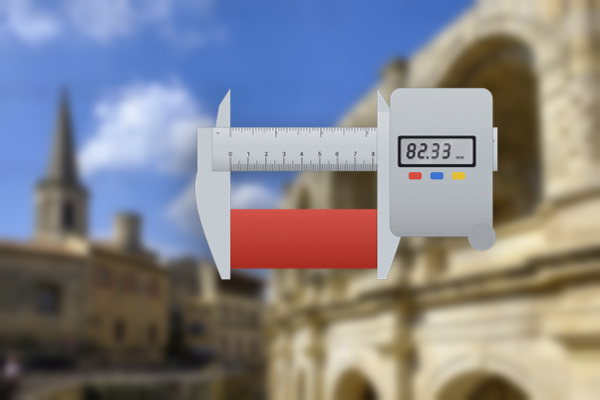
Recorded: 82.33 (mm)
